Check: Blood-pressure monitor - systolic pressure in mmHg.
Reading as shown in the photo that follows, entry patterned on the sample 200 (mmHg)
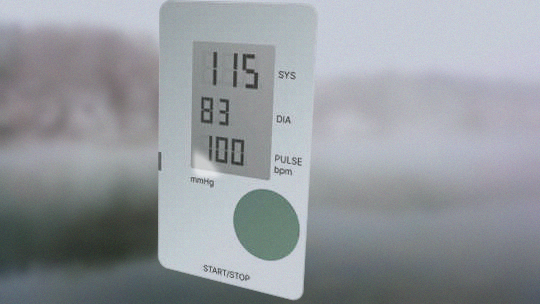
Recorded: 115 (mmHg)
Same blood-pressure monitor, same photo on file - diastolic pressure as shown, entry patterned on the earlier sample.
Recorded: 83 (mmHg)
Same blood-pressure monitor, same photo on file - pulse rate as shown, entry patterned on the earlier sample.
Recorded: 100 (bpm)
